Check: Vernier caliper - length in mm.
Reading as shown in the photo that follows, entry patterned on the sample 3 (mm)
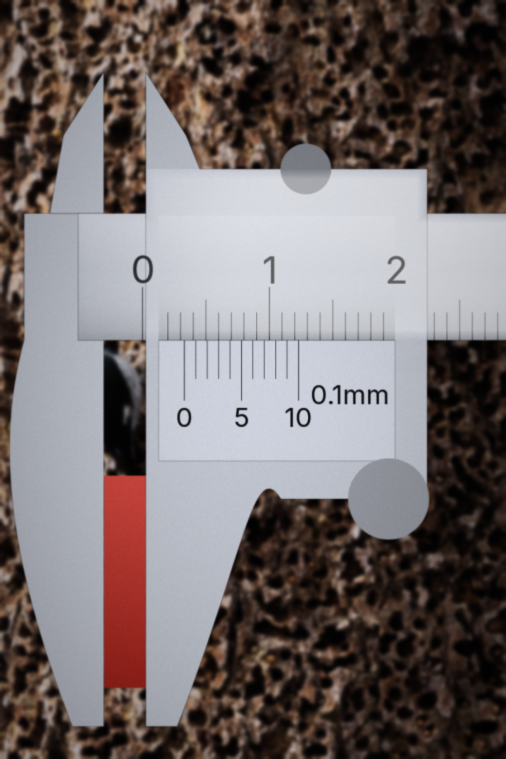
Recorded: 3.3 (mm)
